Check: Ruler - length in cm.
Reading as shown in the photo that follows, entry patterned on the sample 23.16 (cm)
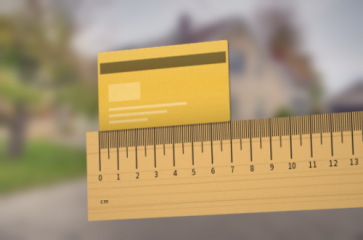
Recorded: 7 (cm)
